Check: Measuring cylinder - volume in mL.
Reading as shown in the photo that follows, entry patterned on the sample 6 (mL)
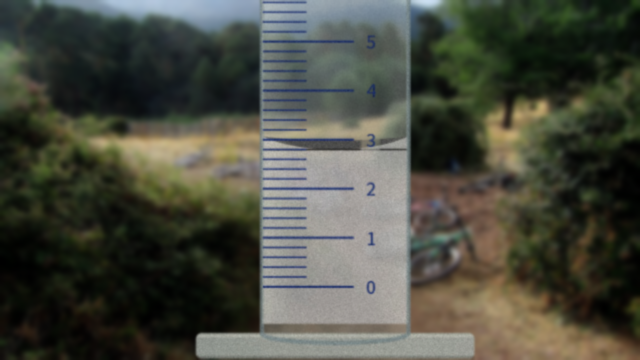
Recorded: 2.8 (mL)
